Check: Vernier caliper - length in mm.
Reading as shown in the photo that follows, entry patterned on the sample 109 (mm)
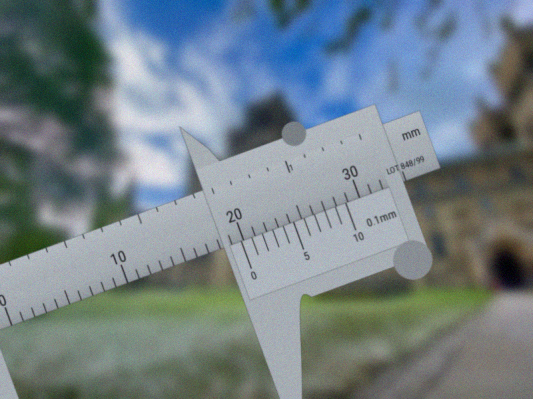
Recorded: 19.8 (mm)
